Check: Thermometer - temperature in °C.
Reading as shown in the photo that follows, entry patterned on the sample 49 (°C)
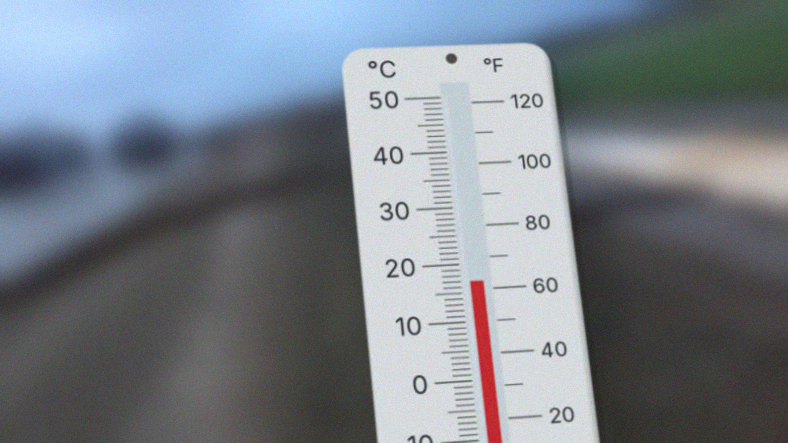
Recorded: 17 (°C)
